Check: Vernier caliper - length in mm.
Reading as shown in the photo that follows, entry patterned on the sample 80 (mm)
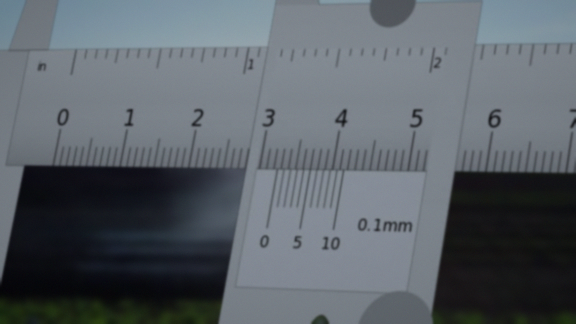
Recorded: 32.5 (mm)
